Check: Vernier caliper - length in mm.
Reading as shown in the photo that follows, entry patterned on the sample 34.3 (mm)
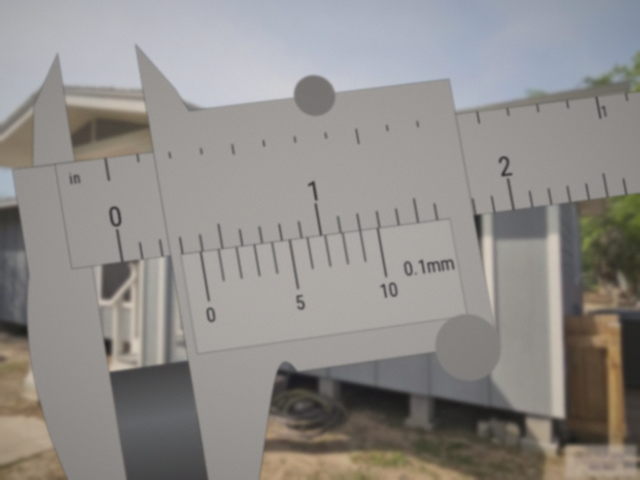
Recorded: 3.9 (mm)
